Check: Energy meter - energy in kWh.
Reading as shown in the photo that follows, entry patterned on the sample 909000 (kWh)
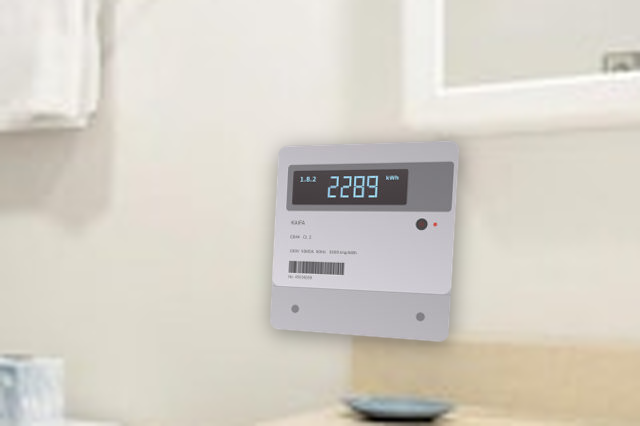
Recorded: 2289 (kWh)
